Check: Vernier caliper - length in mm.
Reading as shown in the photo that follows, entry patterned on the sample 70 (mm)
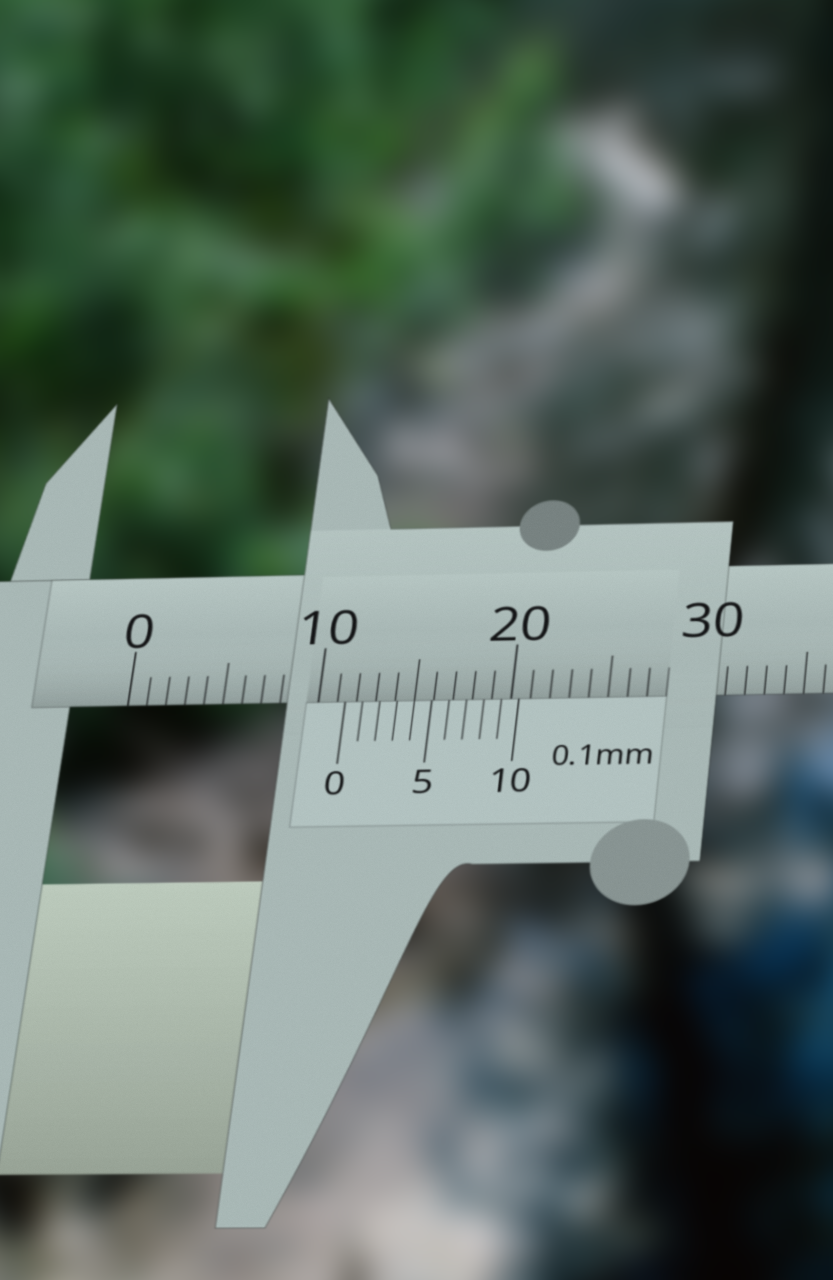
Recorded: 11.4 (mm)
